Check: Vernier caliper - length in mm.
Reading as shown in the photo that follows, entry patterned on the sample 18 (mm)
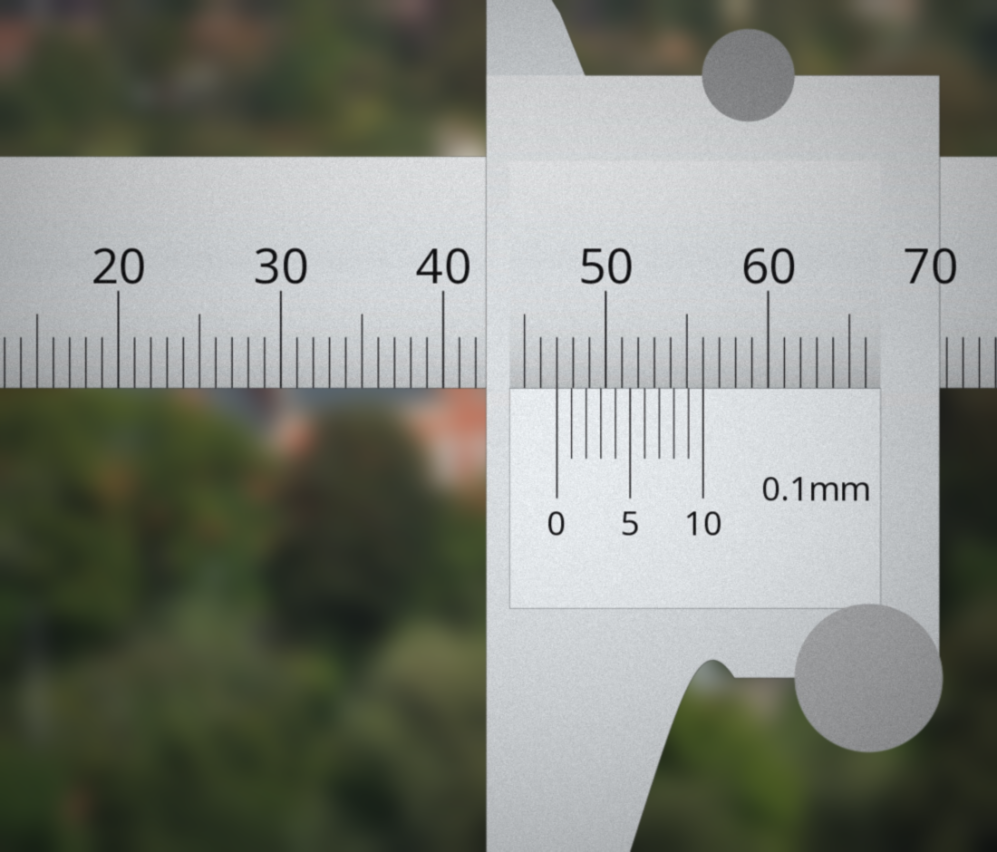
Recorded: 47.0 (mm)
